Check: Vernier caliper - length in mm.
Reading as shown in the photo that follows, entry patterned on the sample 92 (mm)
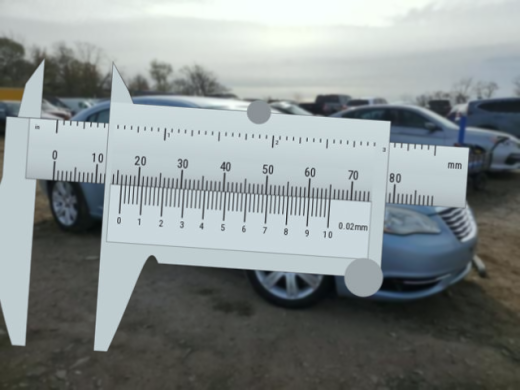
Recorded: 16.0 (mm)
